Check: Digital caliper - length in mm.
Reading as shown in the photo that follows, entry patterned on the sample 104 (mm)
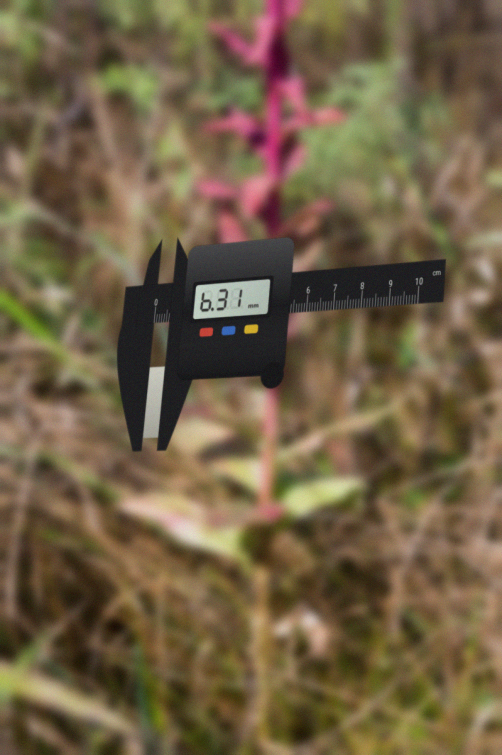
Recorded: 6.31 (mm)
